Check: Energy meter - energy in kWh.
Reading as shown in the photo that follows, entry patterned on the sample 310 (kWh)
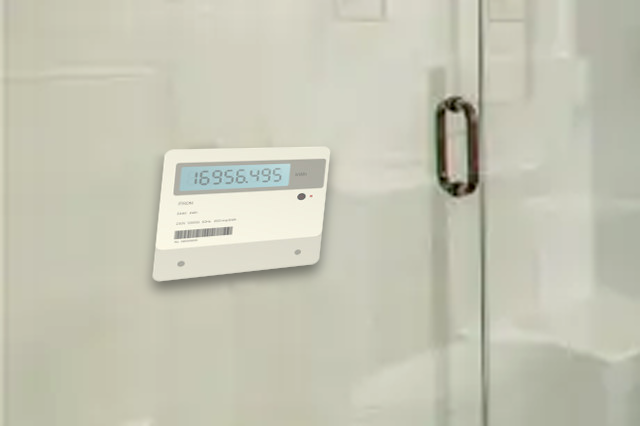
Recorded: 16956.495 (kWh)
